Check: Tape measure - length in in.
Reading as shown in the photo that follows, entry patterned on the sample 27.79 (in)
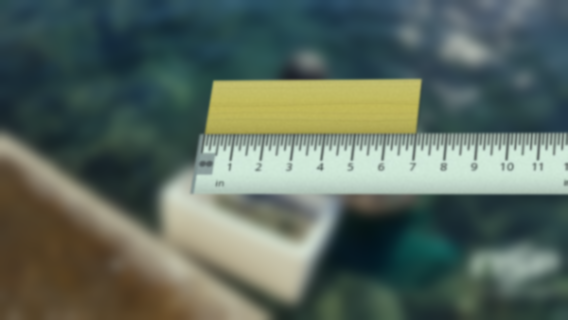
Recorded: 7 (in)
